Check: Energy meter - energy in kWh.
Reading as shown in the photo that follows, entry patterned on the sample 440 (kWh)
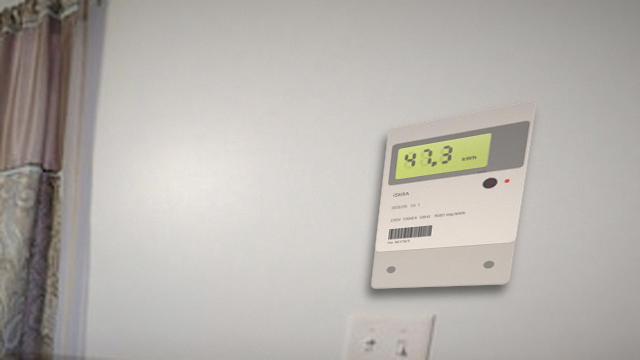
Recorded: 47.3 (kWh)
